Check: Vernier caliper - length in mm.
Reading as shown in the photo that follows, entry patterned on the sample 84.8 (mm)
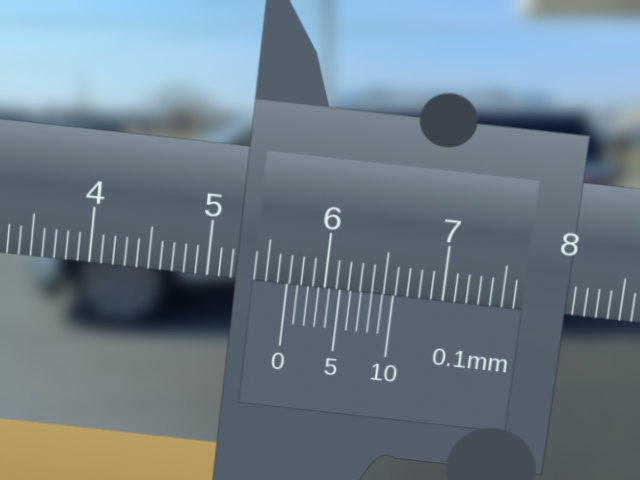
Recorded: 56.8 (mm)
